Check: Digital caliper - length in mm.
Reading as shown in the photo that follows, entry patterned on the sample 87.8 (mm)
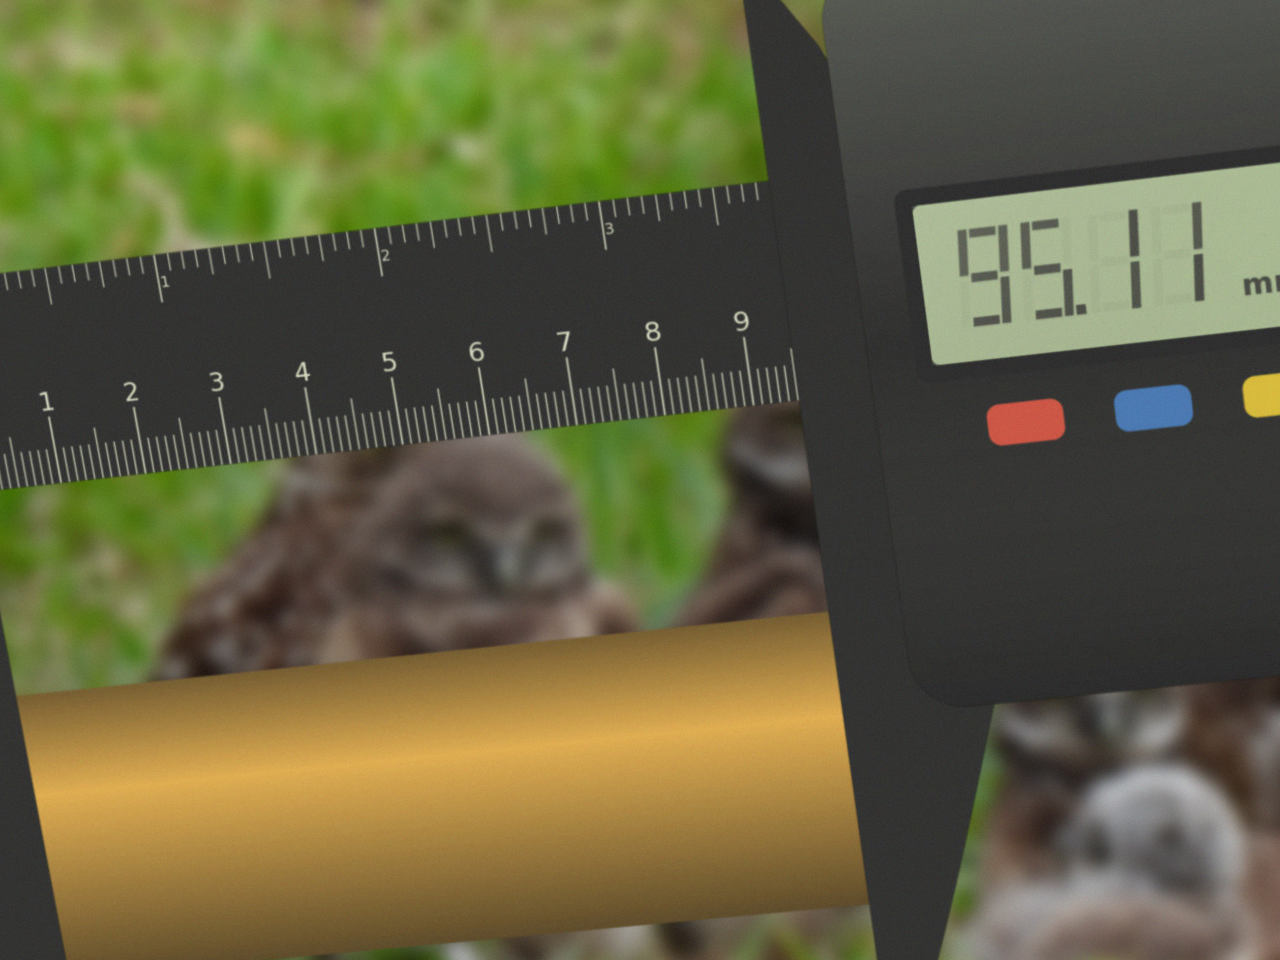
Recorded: 95.11 (mm)
